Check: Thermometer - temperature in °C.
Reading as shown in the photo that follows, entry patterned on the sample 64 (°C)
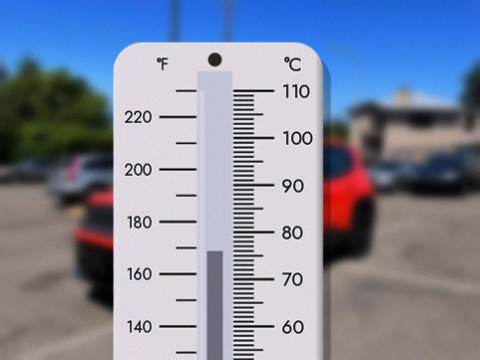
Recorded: 76 (°C)
